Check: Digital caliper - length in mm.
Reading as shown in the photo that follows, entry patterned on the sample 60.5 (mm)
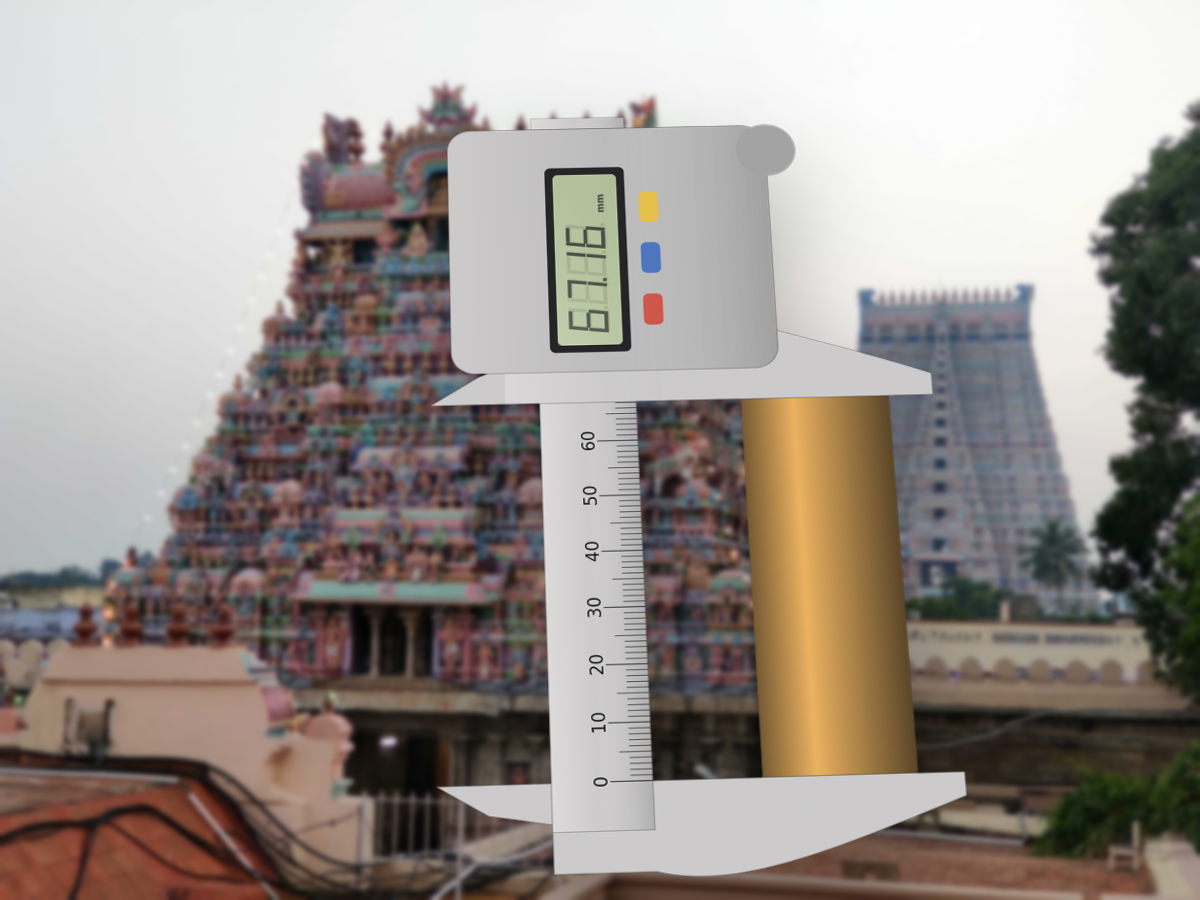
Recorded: 67.16 (mm)
